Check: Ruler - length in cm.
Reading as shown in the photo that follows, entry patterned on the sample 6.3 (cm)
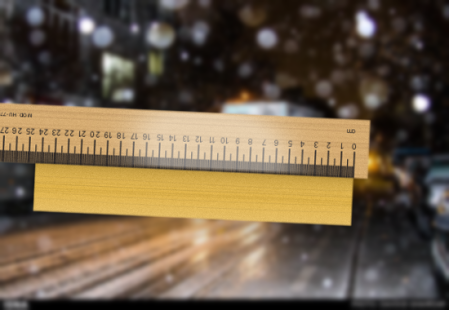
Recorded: 24.5 (cm)
